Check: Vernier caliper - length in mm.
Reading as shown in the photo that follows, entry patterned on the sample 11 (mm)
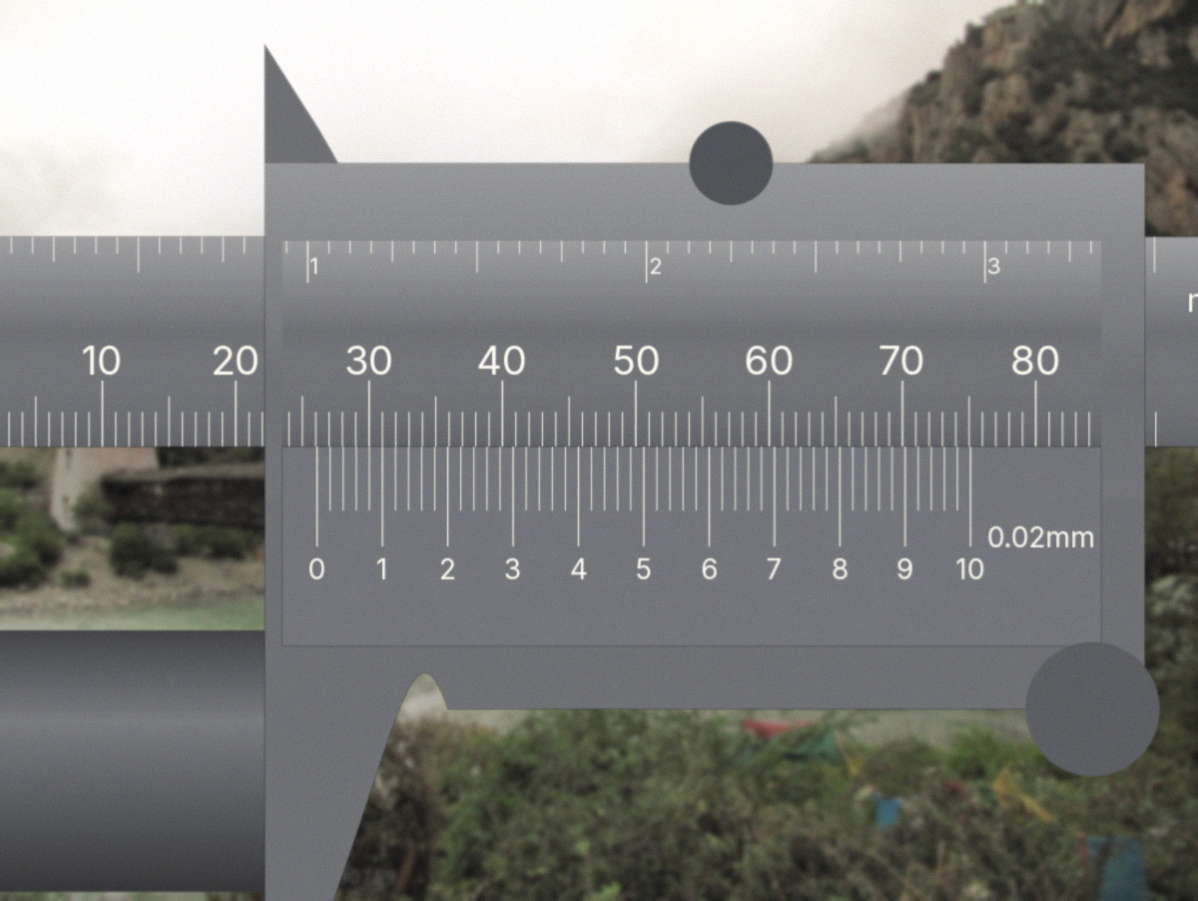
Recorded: 26.1 (mm)
